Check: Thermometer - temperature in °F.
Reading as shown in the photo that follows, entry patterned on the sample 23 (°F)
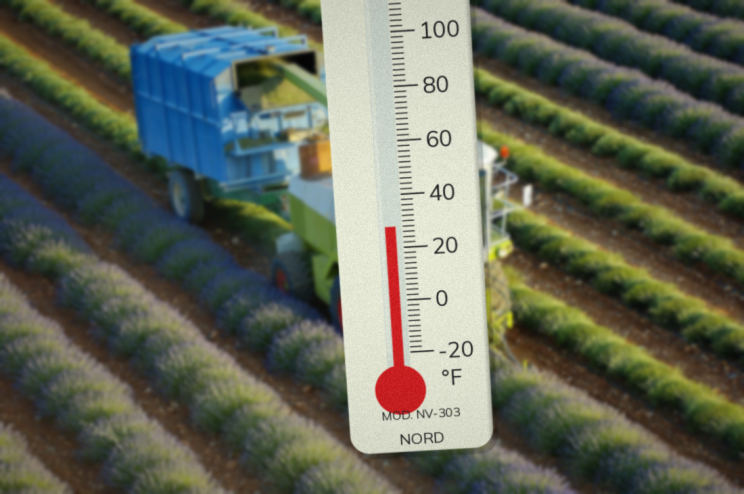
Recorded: 28 (°F)
